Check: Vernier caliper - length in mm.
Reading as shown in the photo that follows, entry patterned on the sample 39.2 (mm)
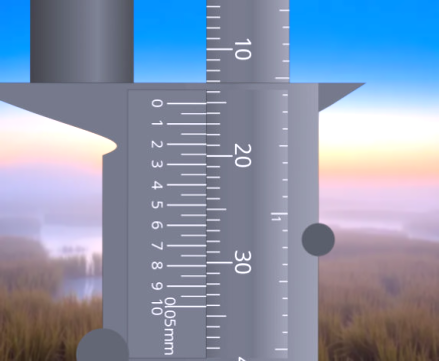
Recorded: 15.1 (mm)
